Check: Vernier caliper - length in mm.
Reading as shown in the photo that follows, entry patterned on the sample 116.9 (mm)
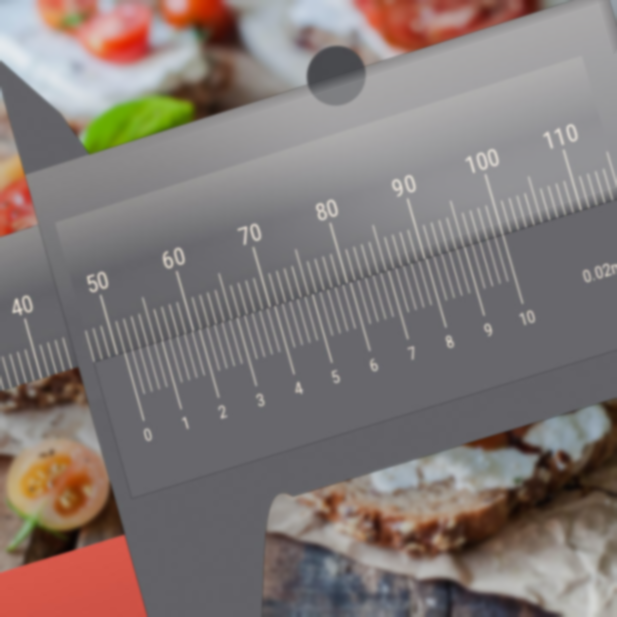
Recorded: 51.0 (mm)
